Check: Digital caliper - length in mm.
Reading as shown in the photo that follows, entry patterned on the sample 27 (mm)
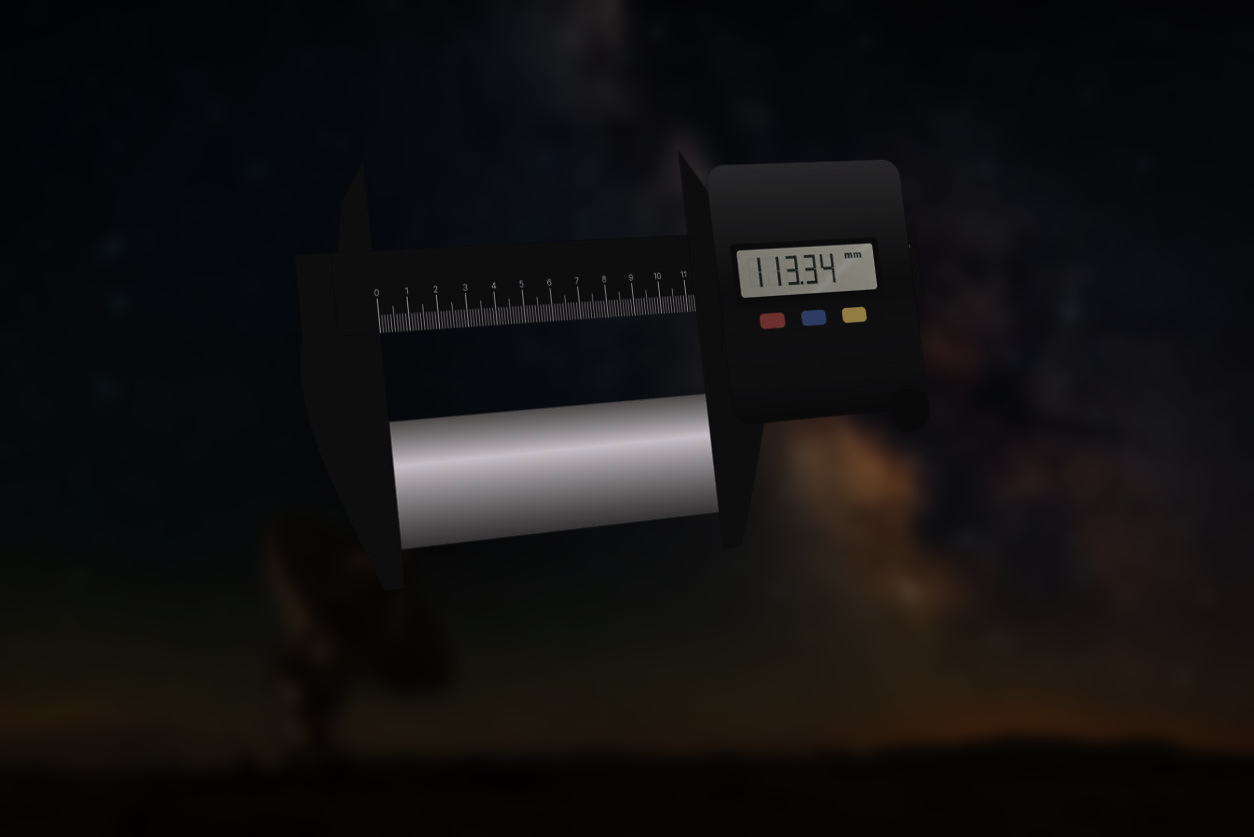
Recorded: 113.34 (mm)
